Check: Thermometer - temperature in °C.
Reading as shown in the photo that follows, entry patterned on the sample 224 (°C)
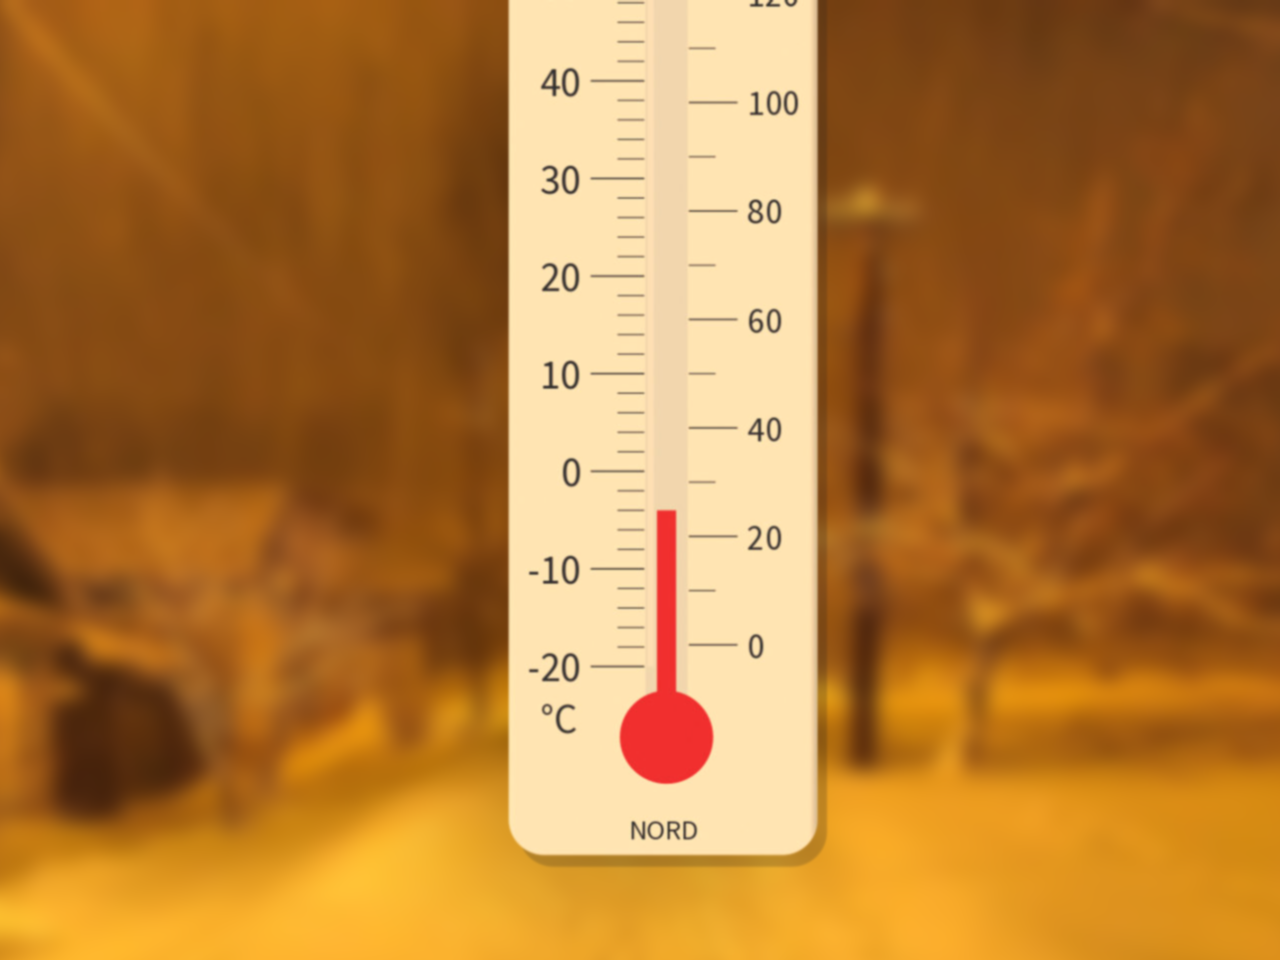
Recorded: -4 (°C)
